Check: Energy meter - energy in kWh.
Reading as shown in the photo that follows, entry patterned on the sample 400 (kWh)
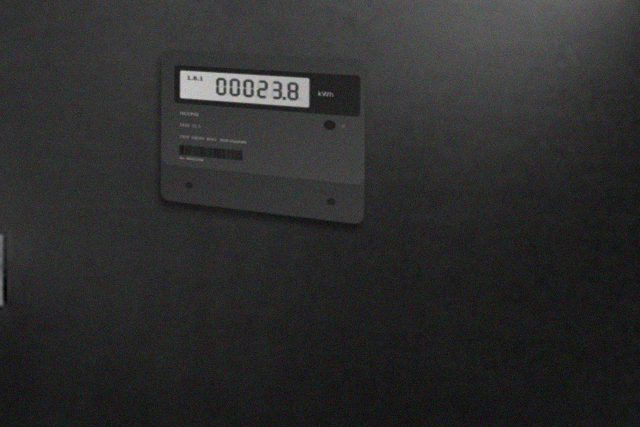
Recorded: 23.8 (kWh)
